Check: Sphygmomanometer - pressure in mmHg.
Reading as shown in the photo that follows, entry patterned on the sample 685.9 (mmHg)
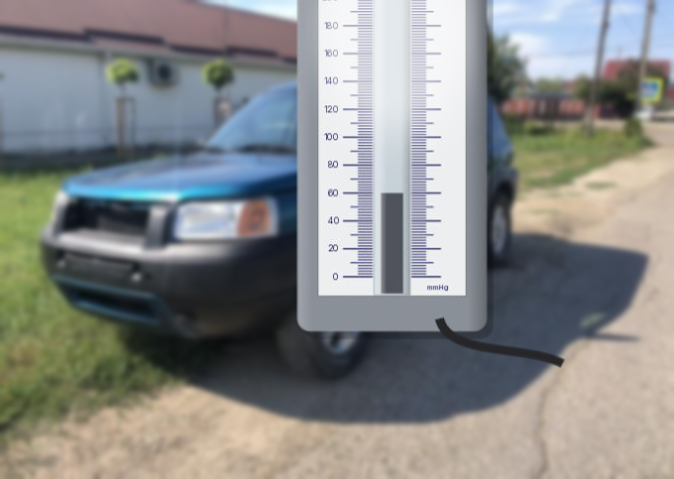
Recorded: 60 (mmHg)
